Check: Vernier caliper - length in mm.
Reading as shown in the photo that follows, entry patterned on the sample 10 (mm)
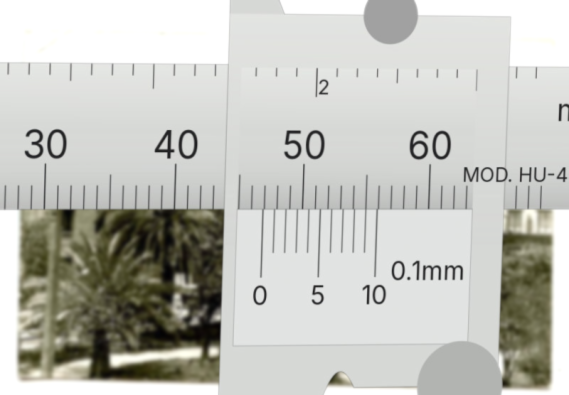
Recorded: 46.9 (mm)
